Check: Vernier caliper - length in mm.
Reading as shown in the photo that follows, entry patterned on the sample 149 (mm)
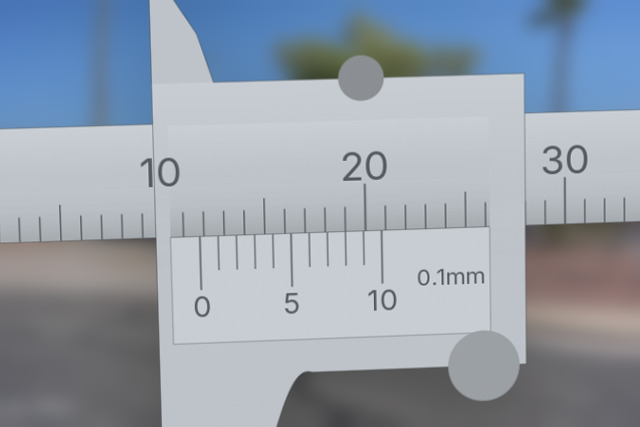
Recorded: 11.8 (mm)
